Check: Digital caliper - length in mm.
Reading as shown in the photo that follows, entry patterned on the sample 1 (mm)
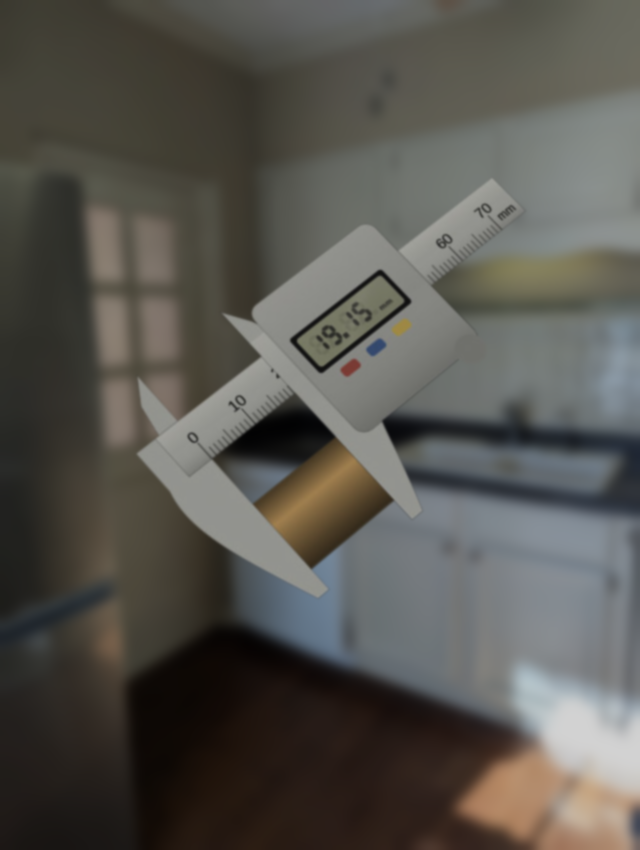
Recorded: 19.15 (mm)
